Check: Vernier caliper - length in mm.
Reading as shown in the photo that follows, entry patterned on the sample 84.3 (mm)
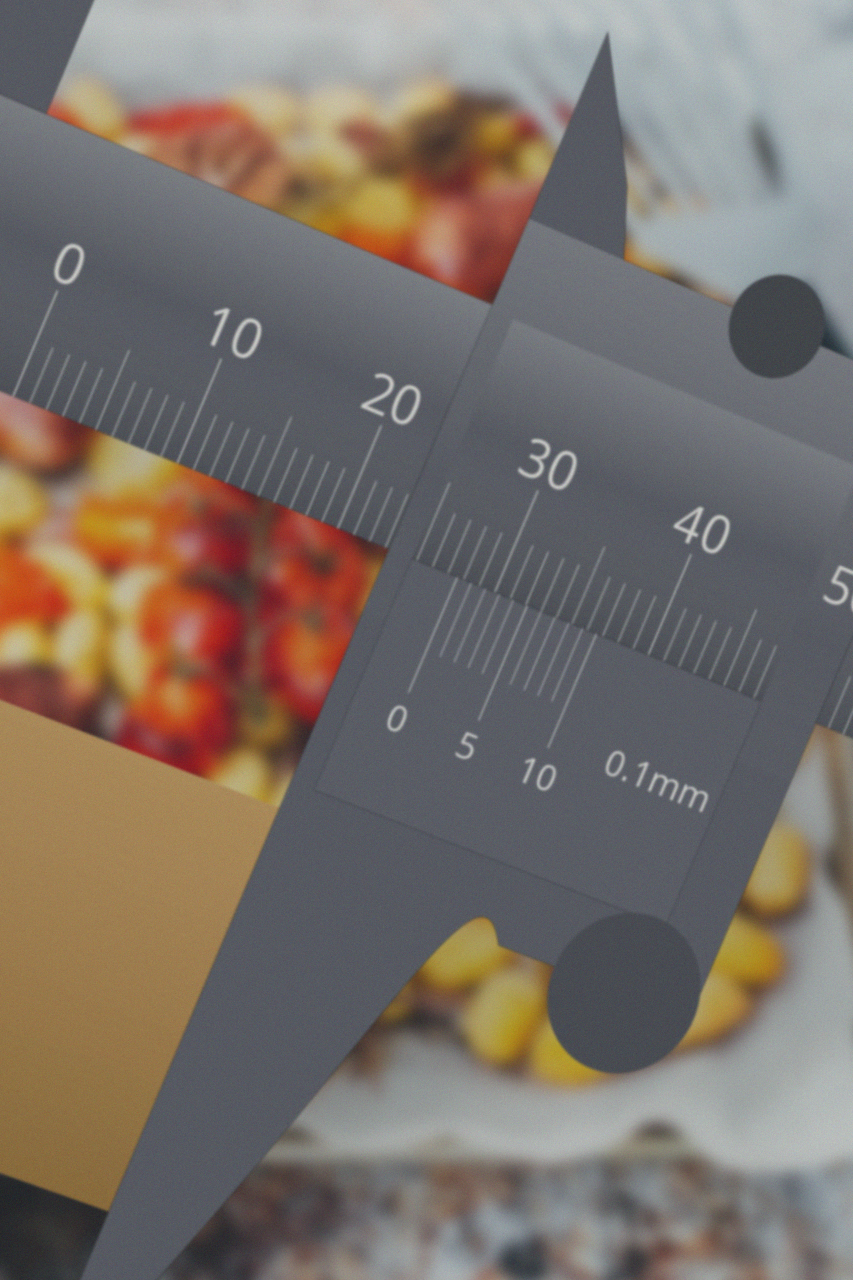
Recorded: 27.6 (mm)
